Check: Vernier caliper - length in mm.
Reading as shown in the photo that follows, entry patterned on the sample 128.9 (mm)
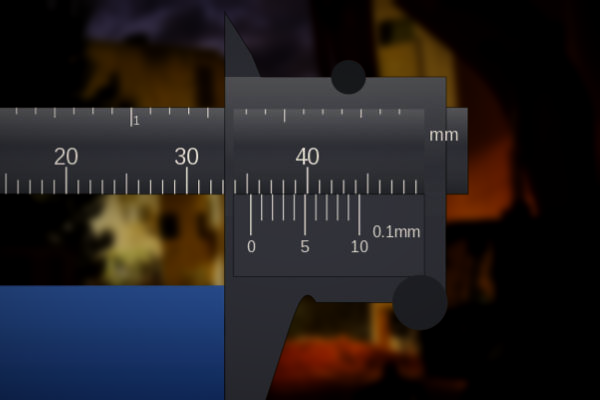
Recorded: 35.3 (mm)
